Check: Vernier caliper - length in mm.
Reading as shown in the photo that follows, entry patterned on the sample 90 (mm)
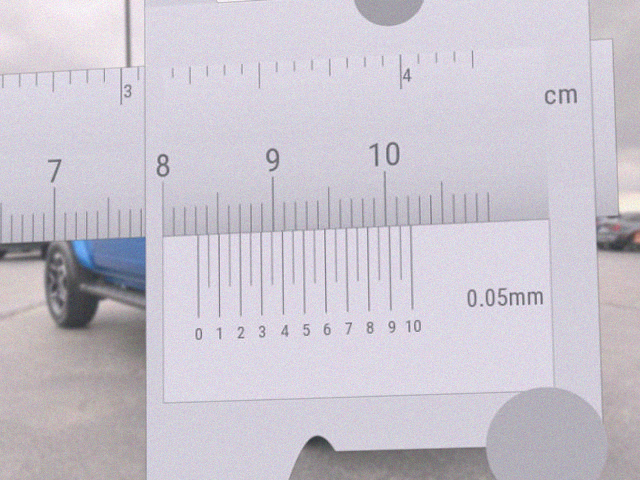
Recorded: 83.2 (mm)
